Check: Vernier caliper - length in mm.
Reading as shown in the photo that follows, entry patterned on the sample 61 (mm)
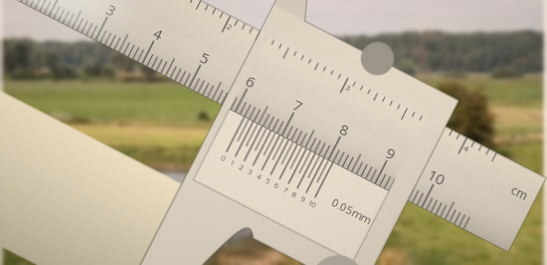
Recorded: 62.0 (mm)
